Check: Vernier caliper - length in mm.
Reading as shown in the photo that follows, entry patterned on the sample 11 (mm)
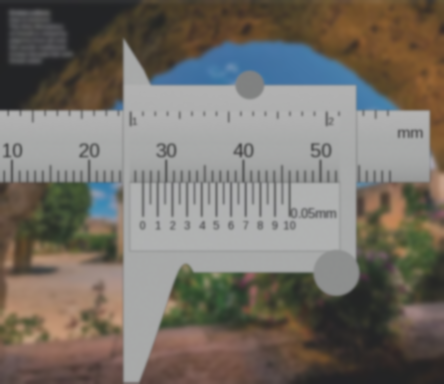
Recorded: 27.0 (mm)
